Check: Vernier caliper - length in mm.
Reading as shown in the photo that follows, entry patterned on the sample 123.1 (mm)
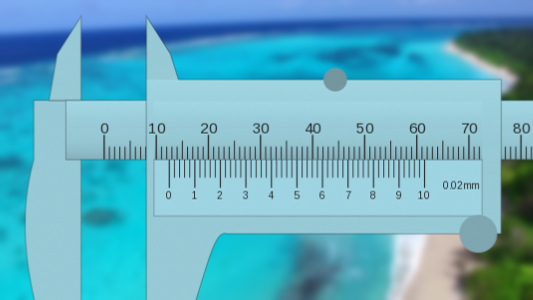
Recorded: 12.5 (mm)
